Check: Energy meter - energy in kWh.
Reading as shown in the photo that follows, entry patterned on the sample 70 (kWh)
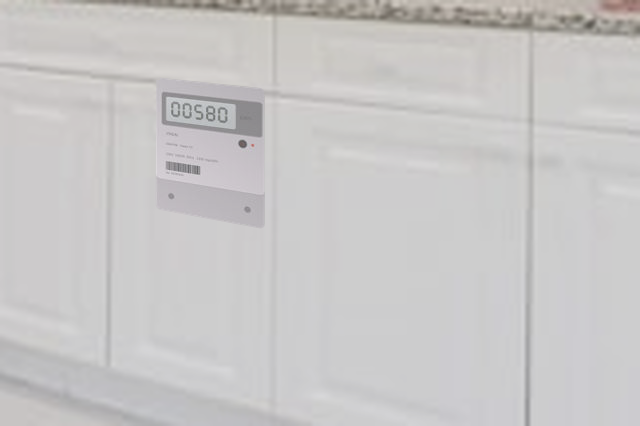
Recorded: 580 (kWh)
